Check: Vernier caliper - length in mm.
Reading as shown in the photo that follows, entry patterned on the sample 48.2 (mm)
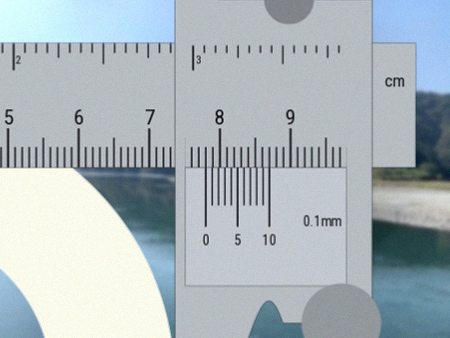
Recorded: 78.0 (mm)
